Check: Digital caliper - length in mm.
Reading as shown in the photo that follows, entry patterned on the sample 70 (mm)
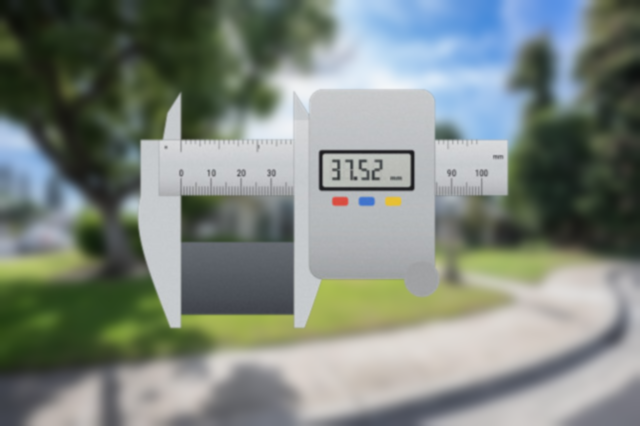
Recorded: 37.52 (mm)
